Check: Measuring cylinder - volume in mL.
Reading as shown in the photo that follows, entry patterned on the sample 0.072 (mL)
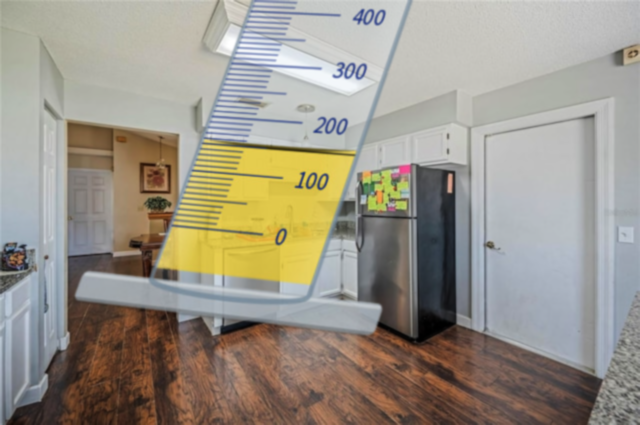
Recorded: 150 (mL)
